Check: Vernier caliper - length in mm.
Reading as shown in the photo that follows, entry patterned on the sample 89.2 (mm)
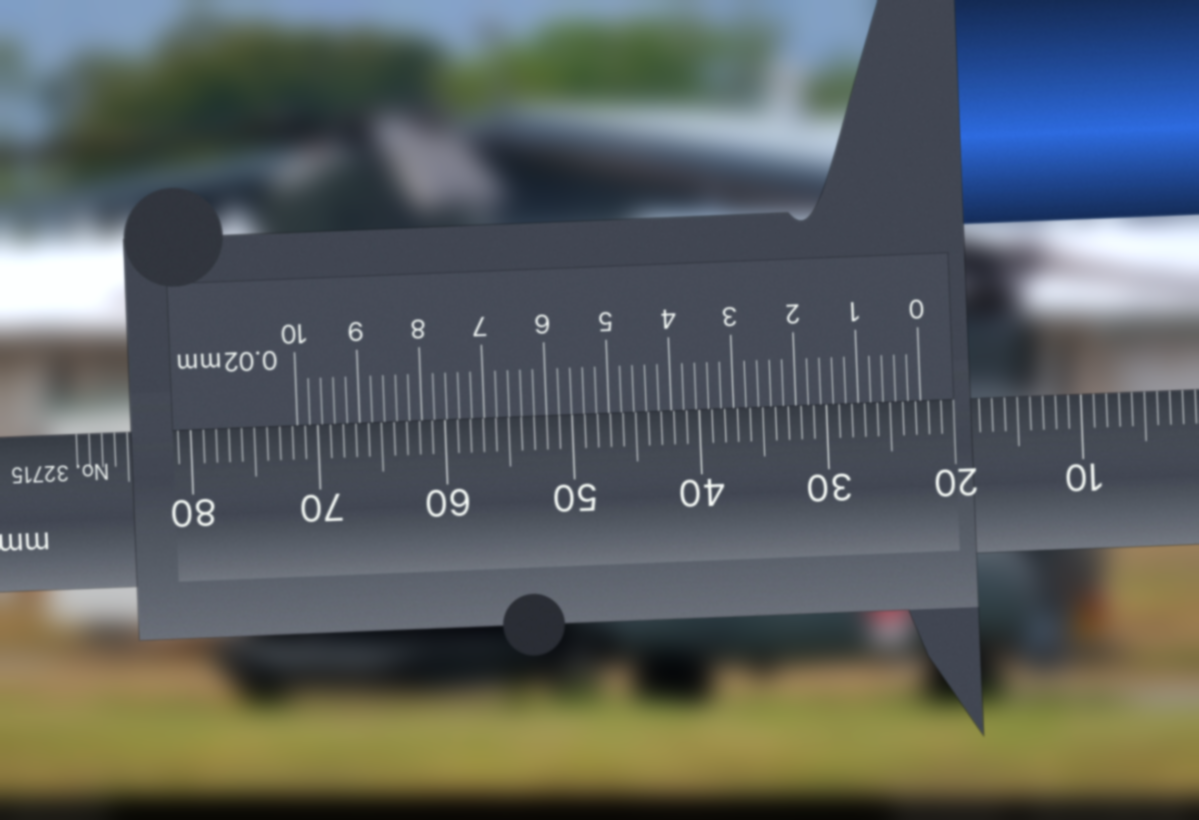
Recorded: 22.6 (mm)
